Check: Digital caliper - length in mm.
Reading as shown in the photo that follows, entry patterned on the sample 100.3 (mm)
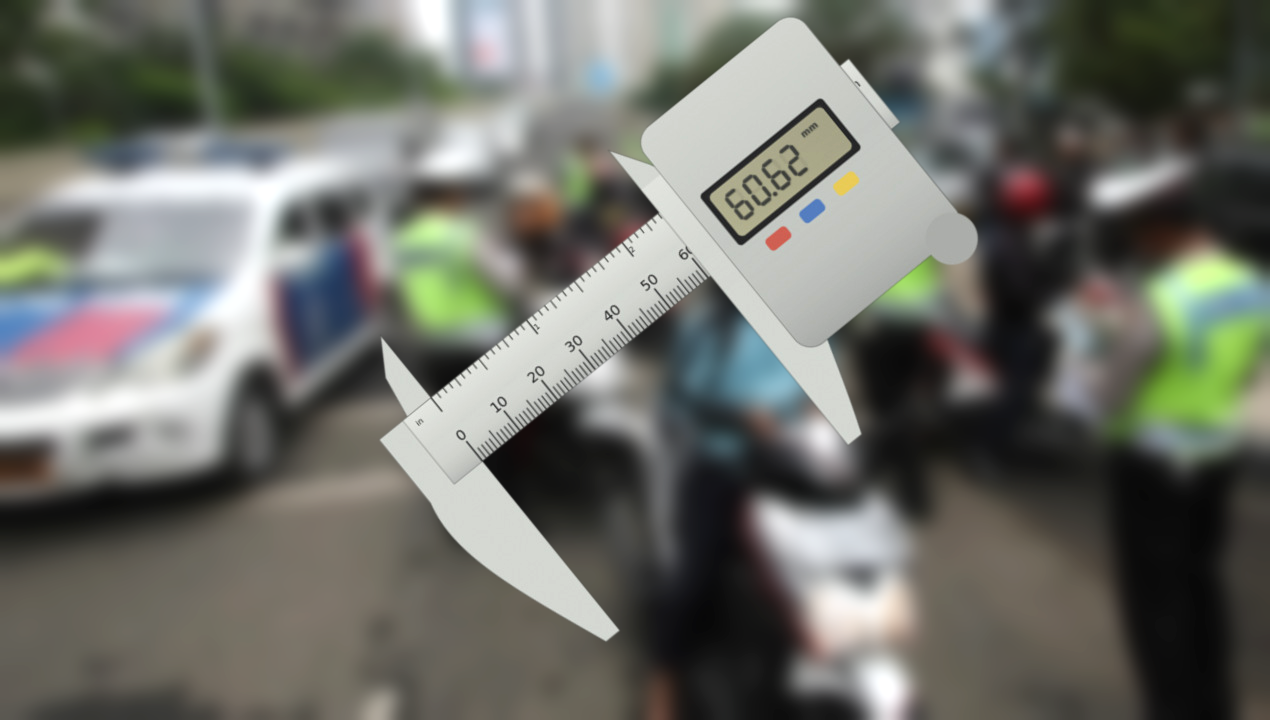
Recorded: 60.62 (mm)
